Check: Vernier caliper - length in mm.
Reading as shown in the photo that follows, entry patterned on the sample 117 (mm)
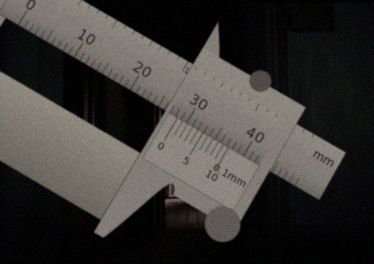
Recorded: 28.4 (mm)
